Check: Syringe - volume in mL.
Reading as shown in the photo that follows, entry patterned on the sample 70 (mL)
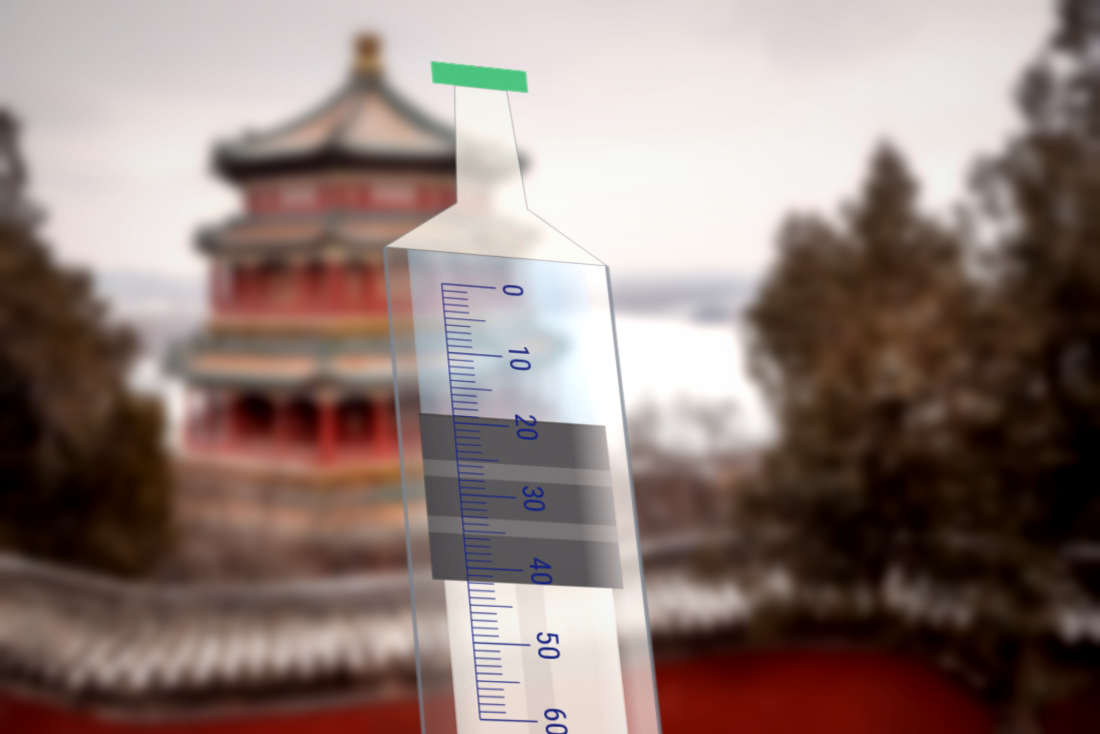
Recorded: 19 (mL)
